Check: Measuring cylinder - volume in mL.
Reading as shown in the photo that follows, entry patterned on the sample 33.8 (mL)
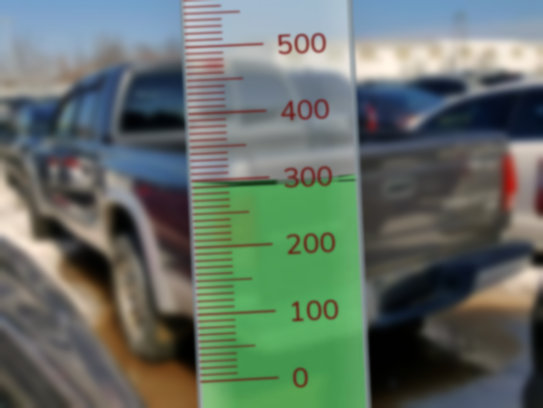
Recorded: 290 (mL)
